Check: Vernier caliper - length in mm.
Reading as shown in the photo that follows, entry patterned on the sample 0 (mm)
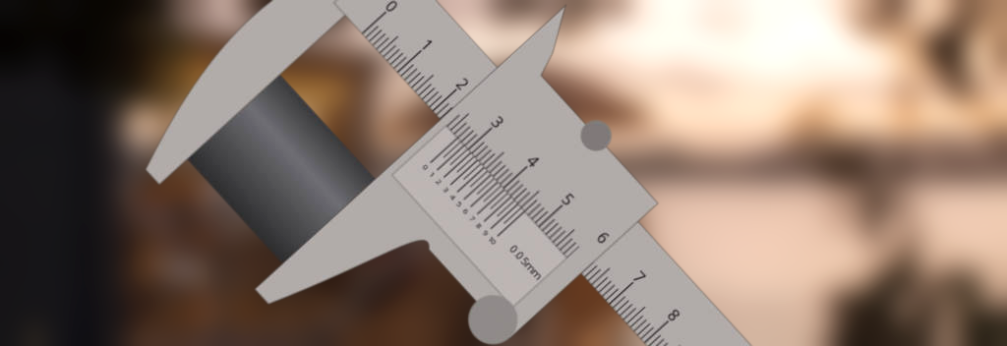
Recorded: 27.0 (mm)
